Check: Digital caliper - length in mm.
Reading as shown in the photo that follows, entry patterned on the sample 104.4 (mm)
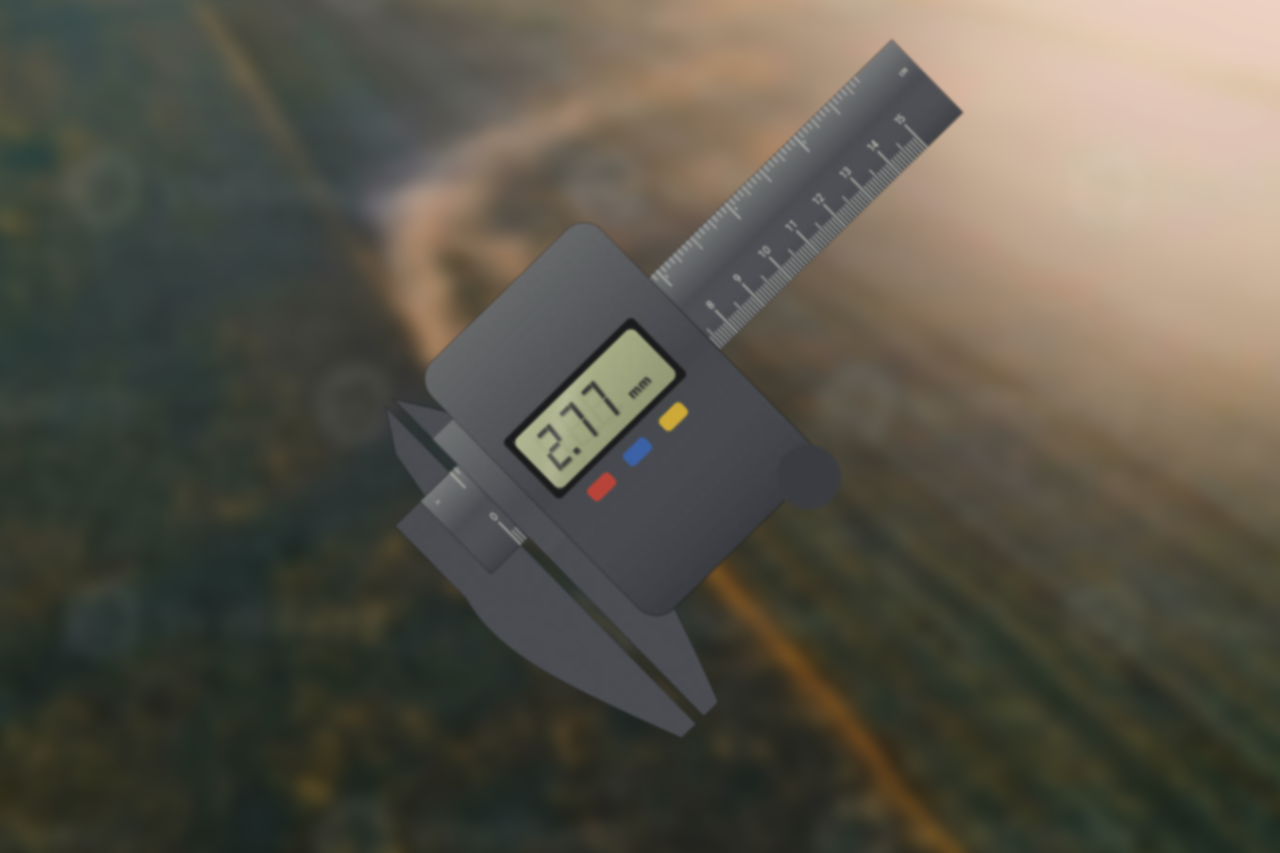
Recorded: 2.77 (mm)
